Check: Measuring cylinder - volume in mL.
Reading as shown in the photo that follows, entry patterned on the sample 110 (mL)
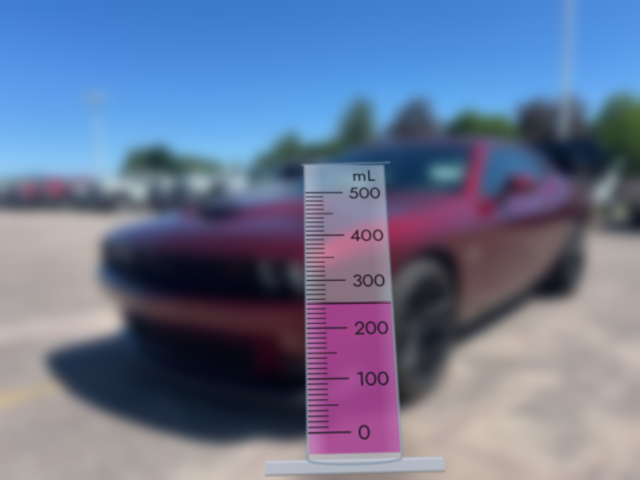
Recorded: 250 (mL)
